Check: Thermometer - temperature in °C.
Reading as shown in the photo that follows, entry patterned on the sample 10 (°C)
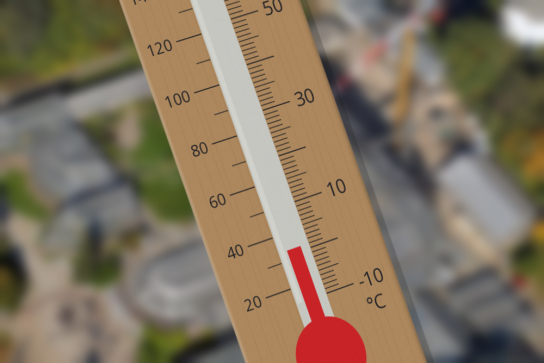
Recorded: 1 (°C)
